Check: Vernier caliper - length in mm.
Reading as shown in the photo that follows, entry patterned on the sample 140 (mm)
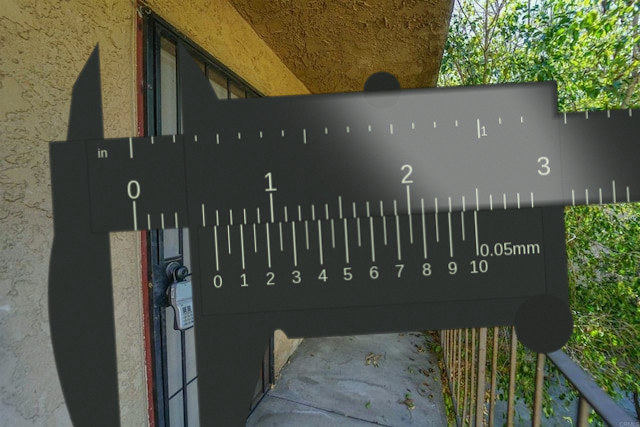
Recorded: 5.8 (mm)
